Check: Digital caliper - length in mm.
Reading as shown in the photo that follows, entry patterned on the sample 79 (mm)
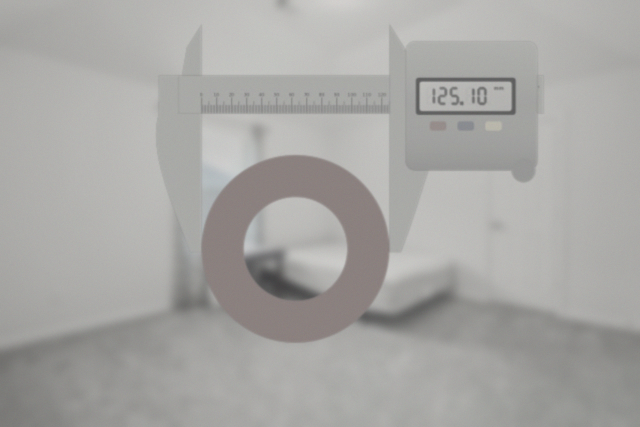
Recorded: 125.10 (mm)
